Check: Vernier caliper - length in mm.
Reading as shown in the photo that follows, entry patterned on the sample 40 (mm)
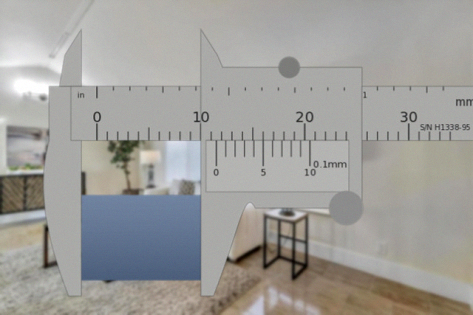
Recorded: 11.5 (mm)
